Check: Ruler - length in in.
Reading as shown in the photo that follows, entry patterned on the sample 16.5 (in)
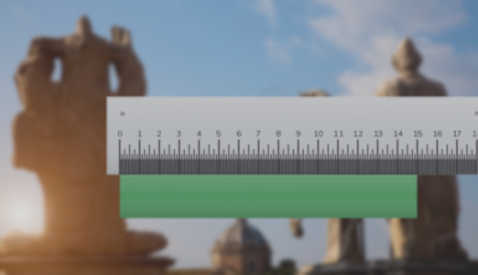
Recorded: 15 (in)
